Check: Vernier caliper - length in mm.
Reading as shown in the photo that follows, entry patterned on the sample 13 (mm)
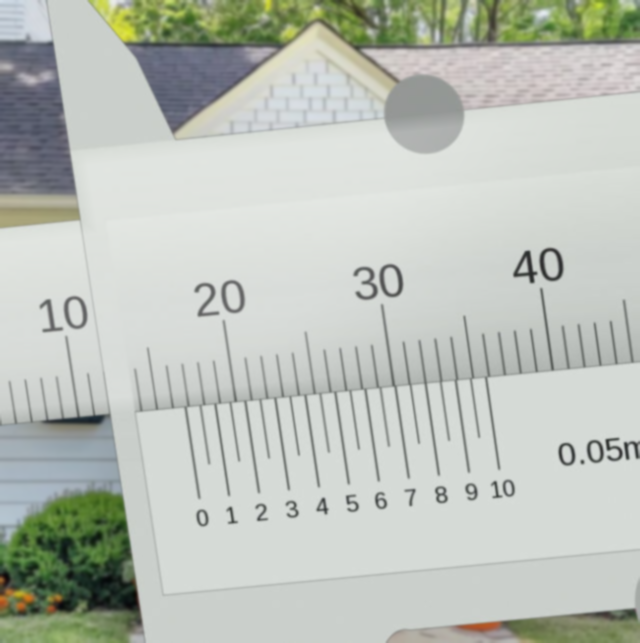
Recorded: 16.8 (mm)
